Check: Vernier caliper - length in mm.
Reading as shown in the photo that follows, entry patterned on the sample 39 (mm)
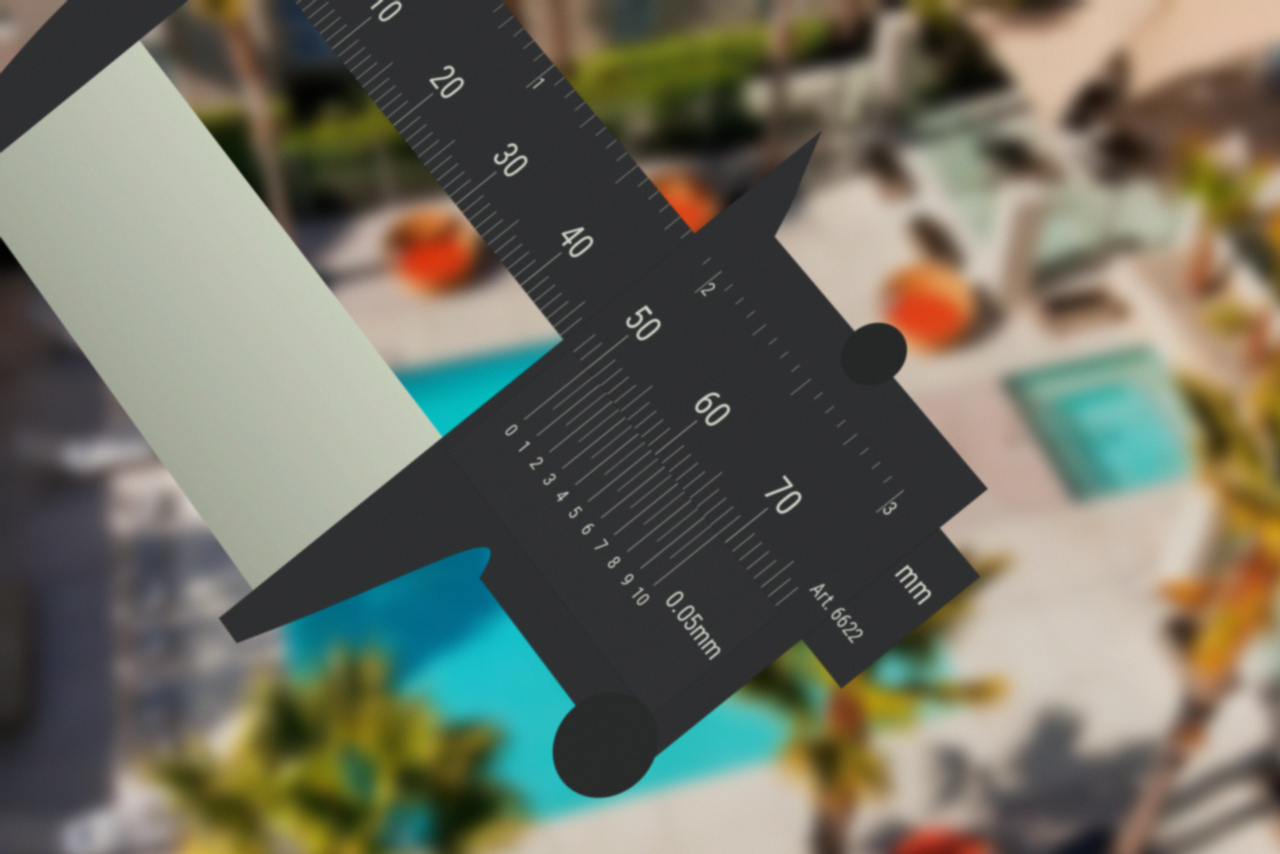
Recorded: 50.0 (mm)
